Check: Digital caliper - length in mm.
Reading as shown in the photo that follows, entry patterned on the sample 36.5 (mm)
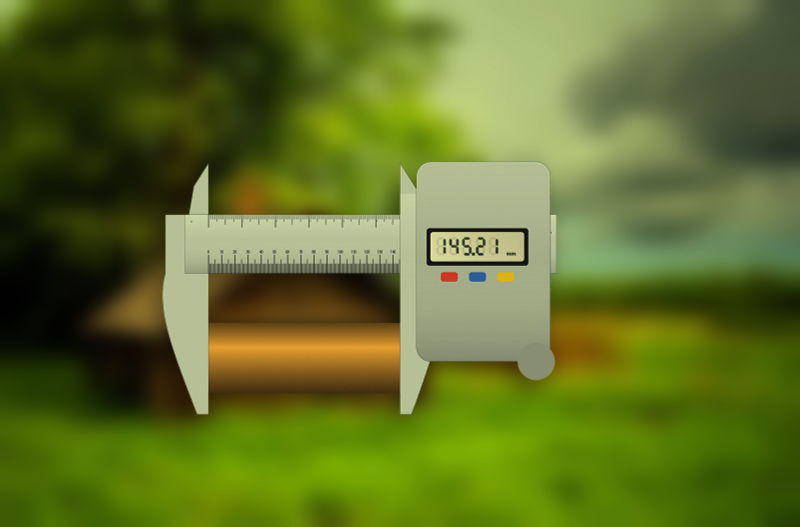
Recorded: 145.21 (mm)
